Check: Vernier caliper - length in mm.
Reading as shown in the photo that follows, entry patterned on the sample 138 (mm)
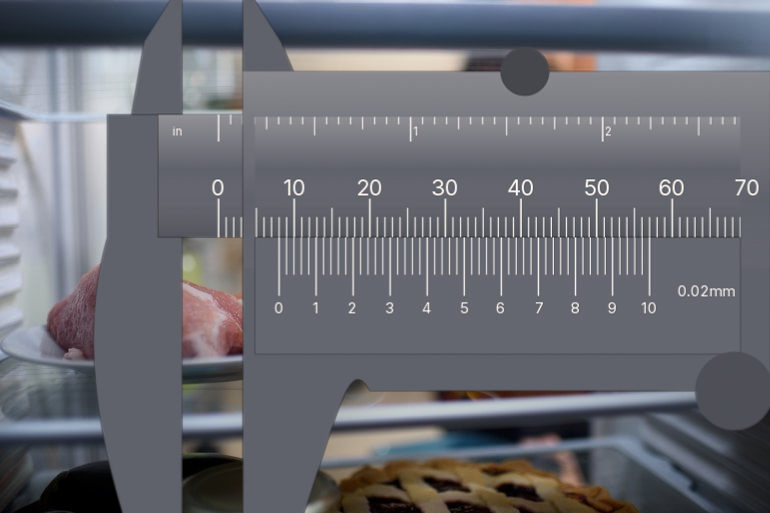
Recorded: 8.0 (mm)
